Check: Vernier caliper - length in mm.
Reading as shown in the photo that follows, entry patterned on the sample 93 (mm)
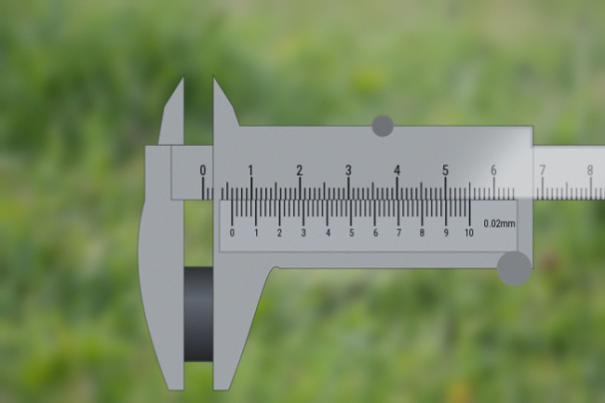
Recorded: 6.0 (mm)
